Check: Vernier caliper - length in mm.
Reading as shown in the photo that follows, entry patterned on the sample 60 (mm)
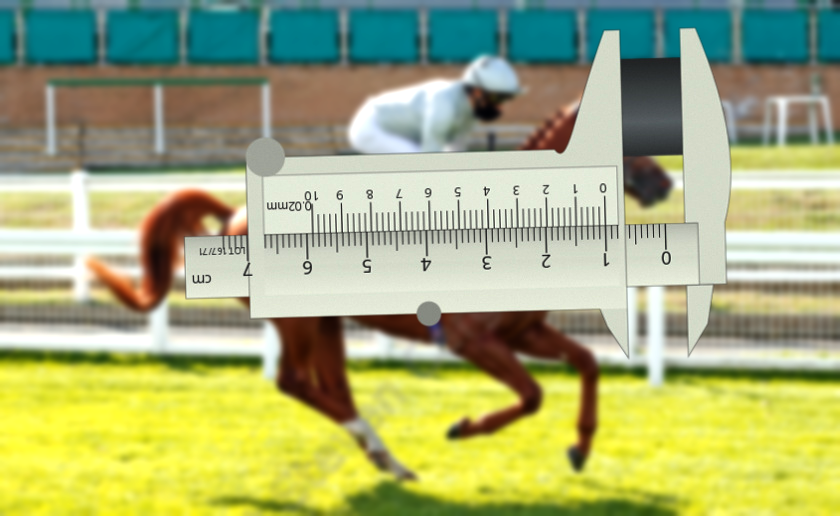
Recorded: 10.0 (mm)
